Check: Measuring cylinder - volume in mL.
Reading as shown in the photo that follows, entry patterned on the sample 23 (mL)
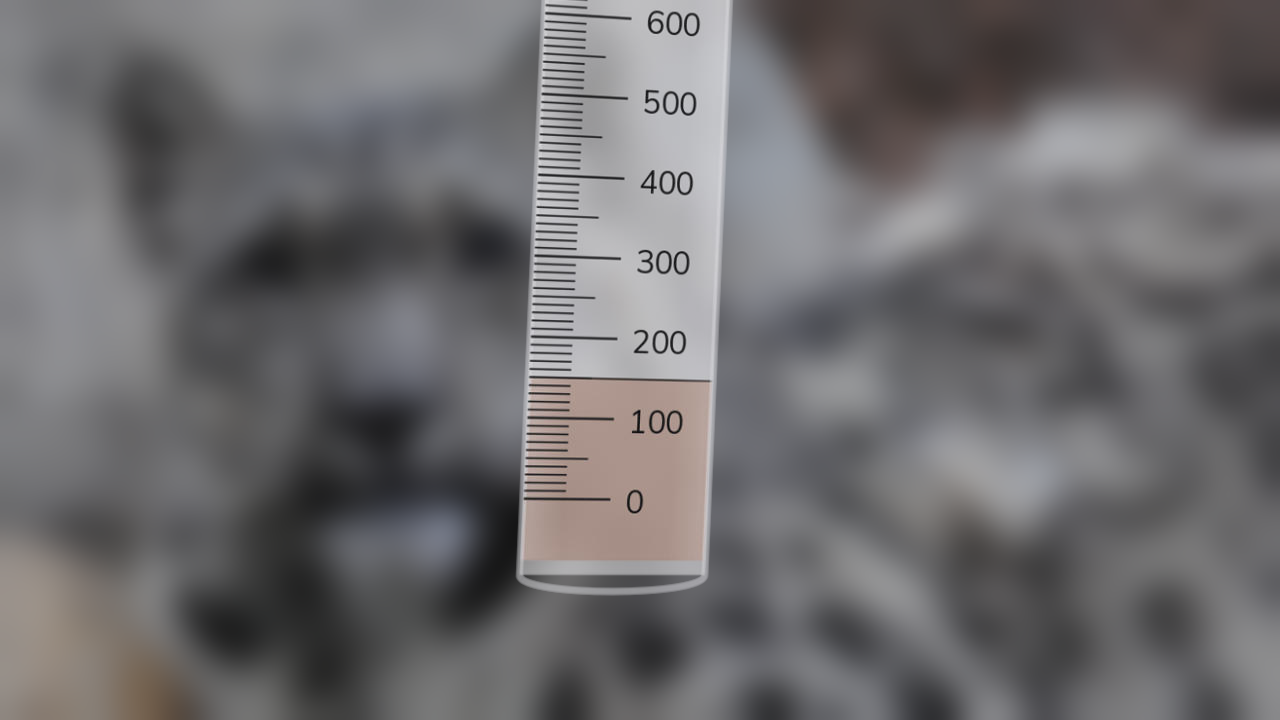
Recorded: 150 (mL)
